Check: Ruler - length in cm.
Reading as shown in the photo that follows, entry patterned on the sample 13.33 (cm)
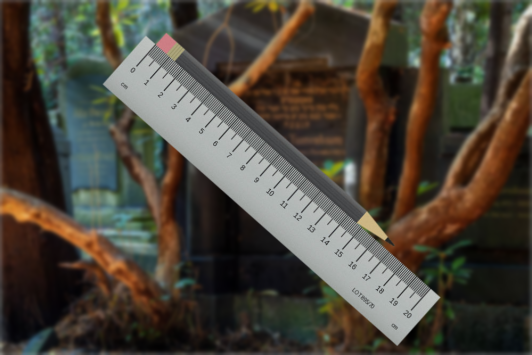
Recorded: 17 (cm)
